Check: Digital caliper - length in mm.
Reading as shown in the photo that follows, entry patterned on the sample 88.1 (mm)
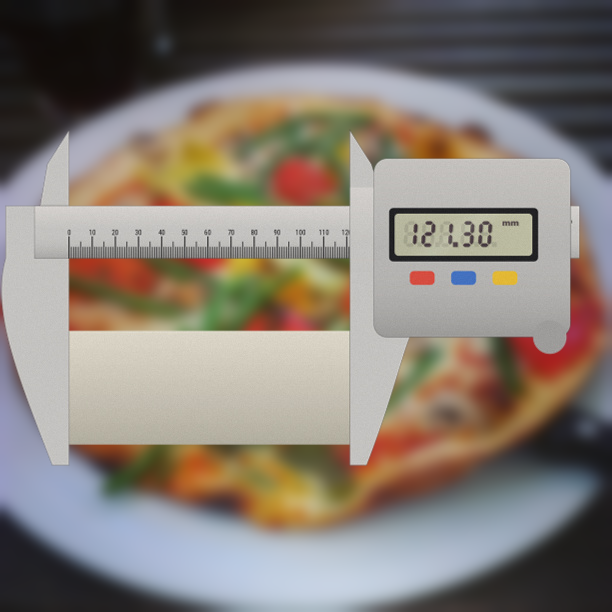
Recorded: 121.30 (mm)
